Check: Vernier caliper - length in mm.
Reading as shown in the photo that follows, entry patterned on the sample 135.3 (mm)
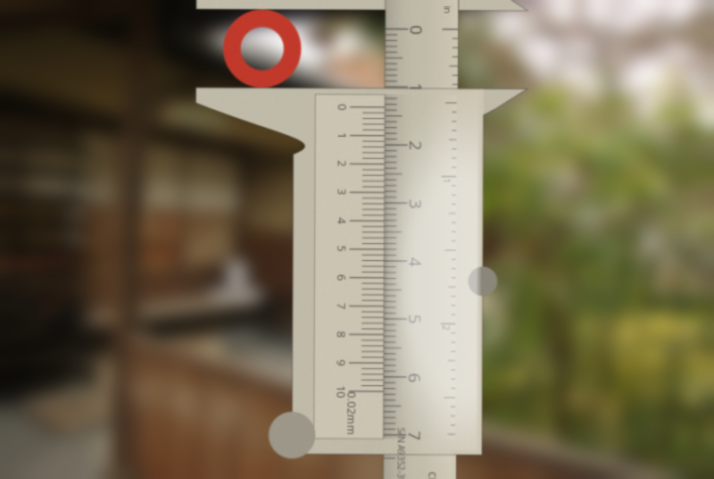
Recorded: 13.5 (mm)
